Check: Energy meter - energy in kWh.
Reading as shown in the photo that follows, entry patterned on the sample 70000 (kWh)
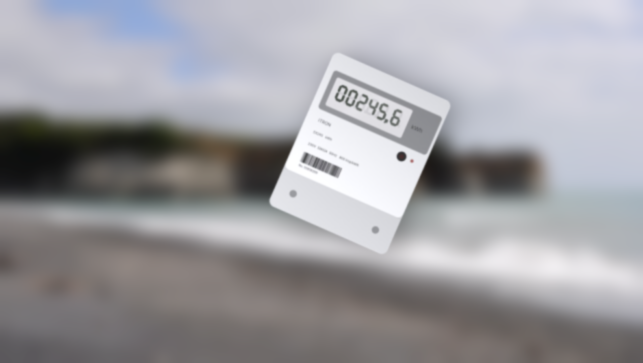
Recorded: 245.6 (kWh)
